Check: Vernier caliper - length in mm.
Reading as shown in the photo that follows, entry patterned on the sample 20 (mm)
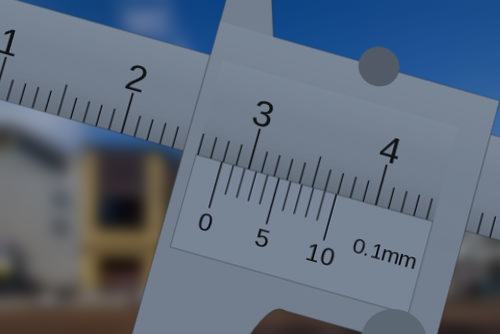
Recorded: 27.9 (mm)
